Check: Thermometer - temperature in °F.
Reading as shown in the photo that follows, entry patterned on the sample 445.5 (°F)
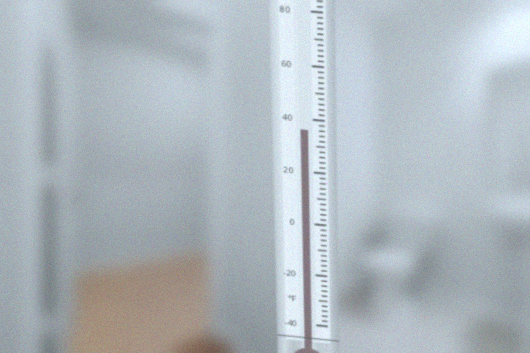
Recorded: 36 (°F)
